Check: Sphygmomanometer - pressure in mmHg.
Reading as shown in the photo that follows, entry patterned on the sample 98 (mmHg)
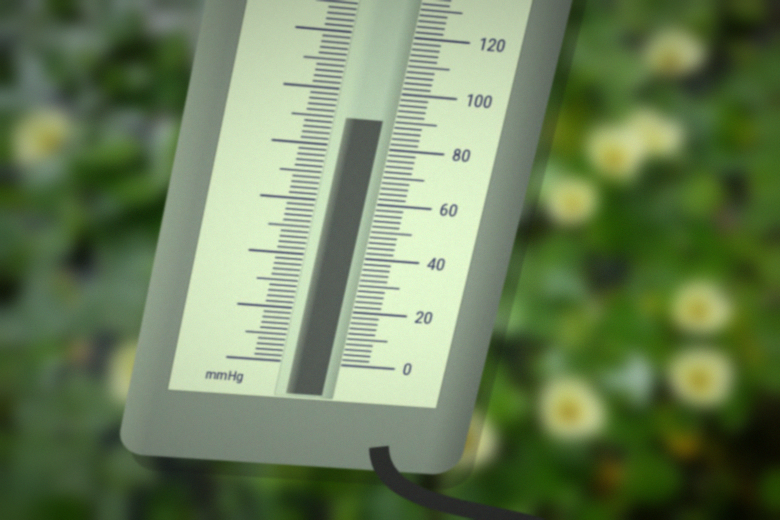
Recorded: 90 (mmHg)
